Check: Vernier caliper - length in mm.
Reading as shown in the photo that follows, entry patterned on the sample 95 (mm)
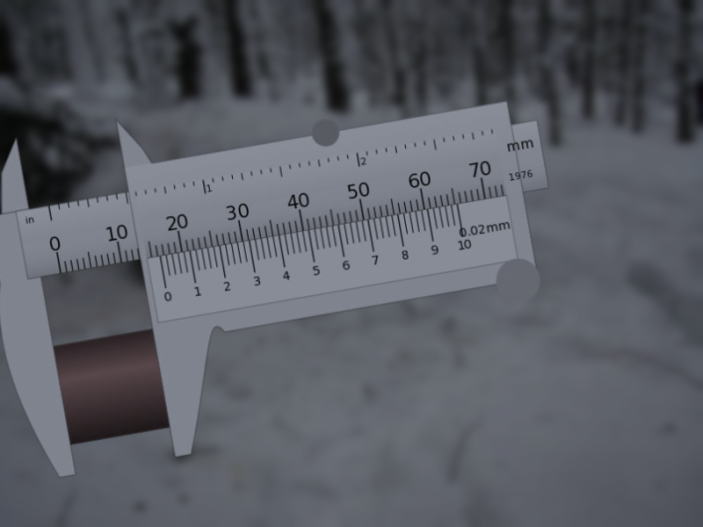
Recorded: 16.4 (mm)
